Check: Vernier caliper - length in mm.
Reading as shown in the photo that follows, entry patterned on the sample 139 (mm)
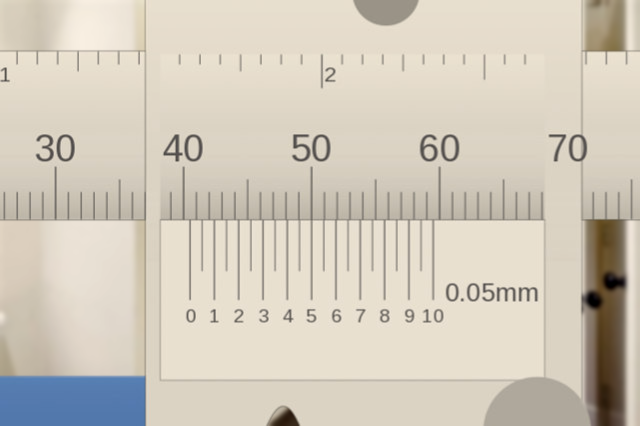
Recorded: 40.5 (mm)
